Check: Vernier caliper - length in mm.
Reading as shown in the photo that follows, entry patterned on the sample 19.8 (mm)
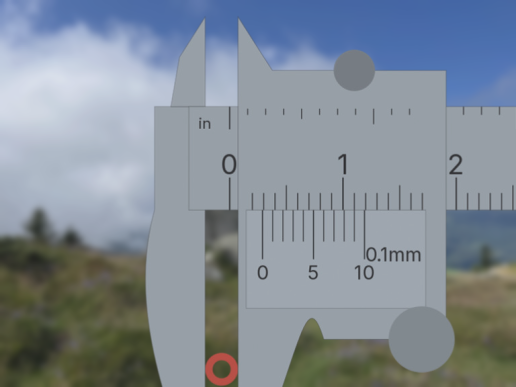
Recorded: 2.9 (mm)
